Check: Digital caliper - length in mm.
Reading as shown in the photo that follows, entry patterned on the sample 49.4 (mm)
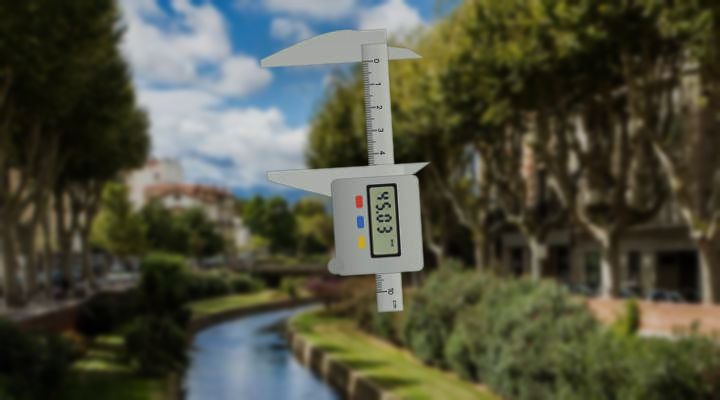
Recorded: 45.03 (mm)
